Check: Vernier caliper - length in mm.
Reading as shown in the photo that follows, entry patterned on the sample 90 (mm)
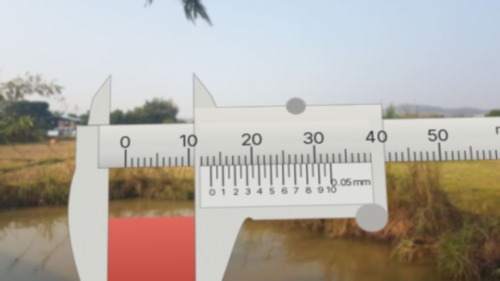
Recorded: 13.5 (mm)
